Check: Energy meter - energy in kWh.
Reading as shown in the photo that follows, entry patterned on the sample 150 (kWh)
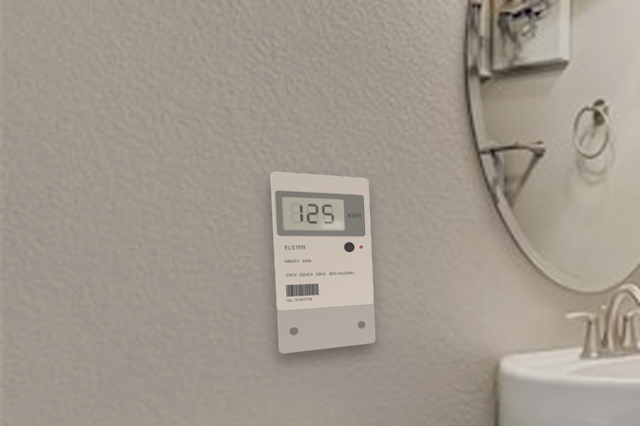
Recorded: 125 (kWh)
